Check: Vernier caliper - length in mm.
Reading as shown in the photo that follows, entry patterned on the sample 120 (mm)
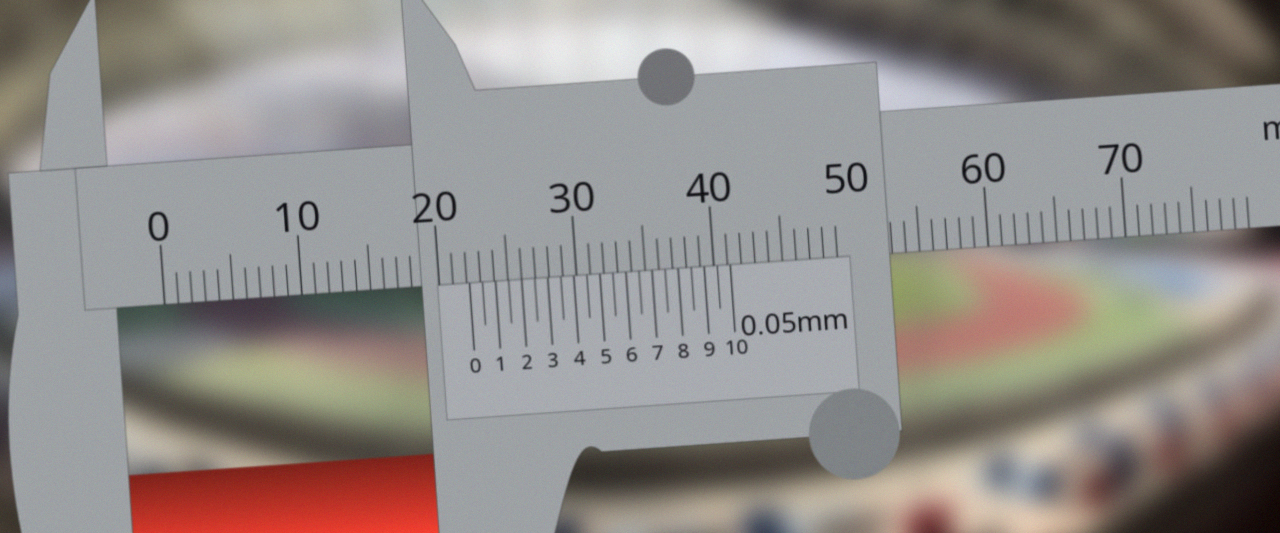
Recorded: 22.2 (mm)
